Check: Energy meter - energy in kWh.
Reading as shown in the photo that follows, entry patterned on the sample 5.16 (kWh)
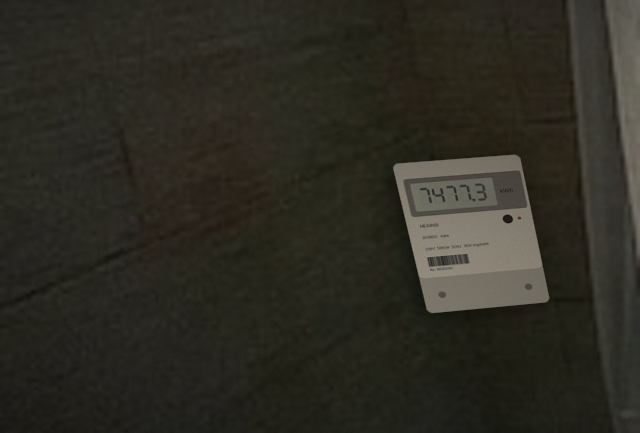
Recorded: 7477.3 (kWh)
